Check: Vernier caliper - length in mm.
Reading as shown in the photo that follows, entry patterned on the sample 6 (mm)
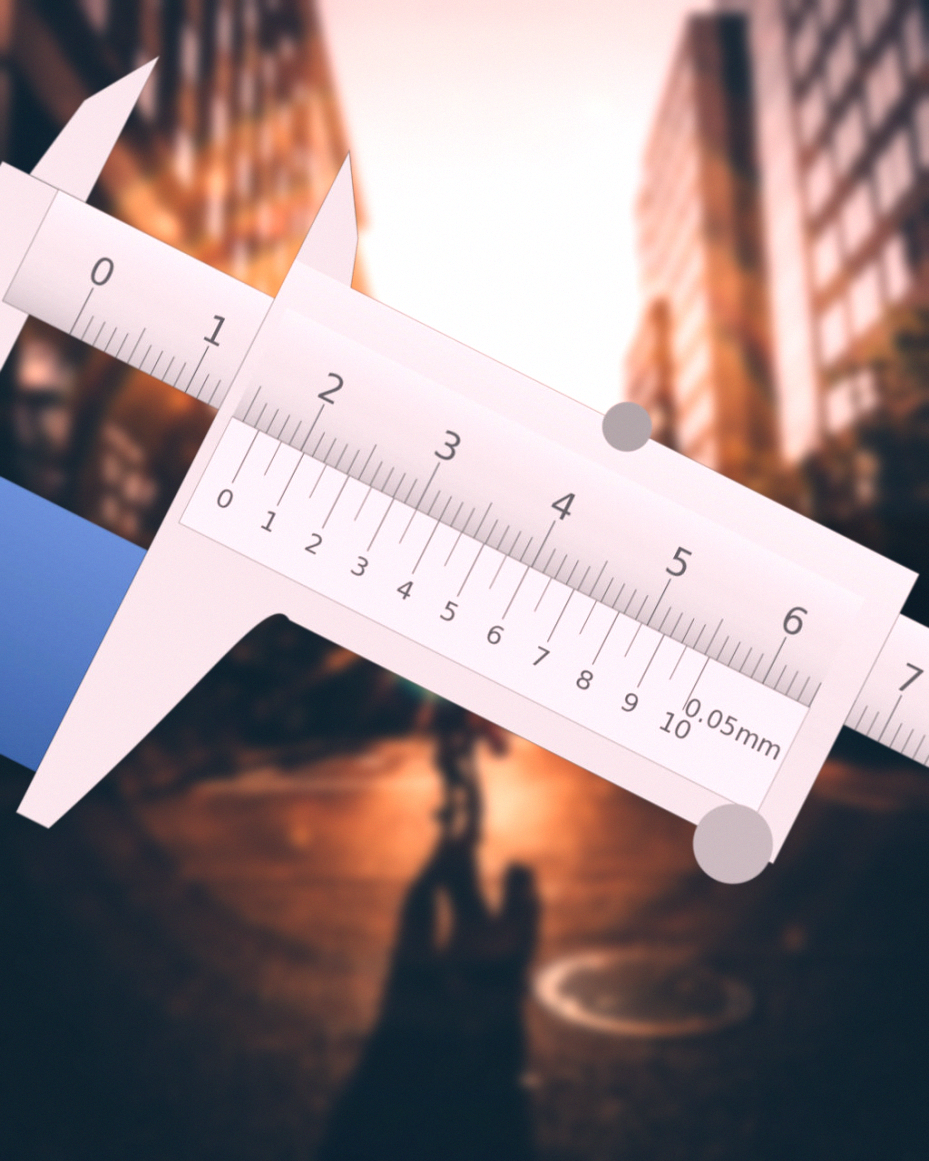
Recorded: 16.4 (mm)
